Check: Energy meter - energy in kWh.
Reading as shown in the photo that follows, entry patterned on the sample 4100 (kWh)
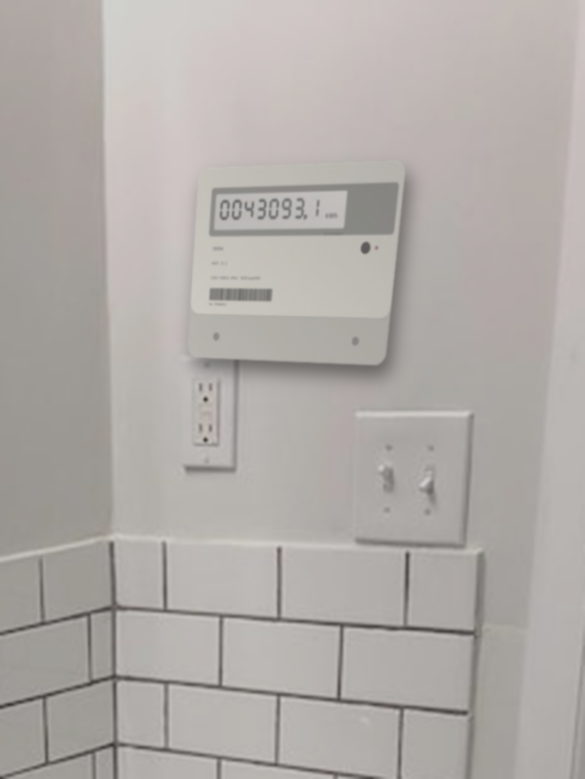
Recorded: 43093.1 (kWh)
